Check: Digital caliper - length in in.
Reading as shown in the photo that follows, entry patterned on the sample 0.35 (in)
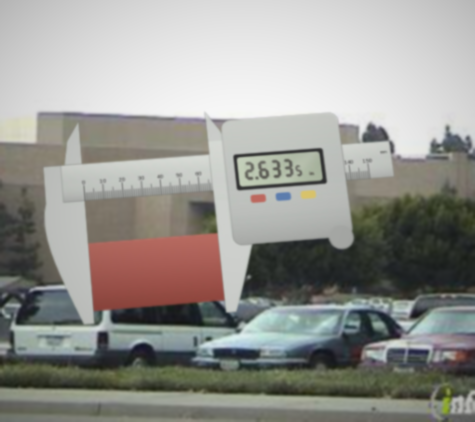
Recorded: 2.6335 (in)
